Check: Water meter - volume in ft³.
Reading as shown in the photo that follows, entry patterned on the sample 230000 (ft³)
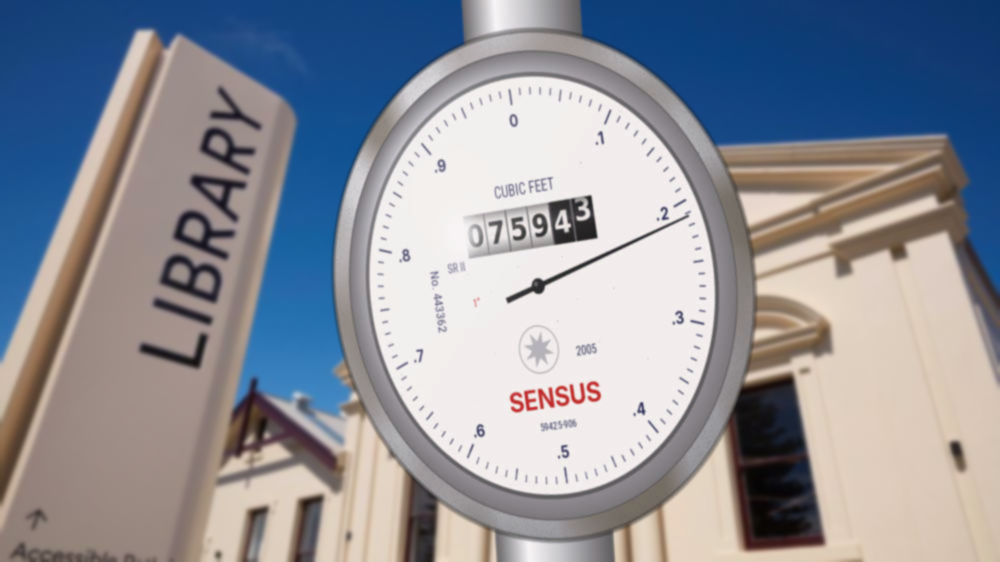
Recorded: 75943.21 (ft³)
